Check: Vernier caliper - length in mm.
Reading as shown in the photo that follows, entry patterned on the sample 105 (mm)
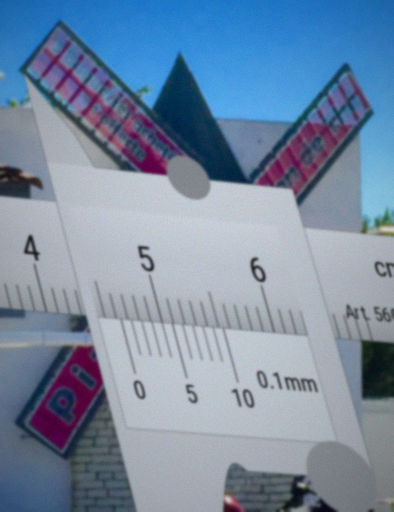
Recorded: 46.4 (mm)
